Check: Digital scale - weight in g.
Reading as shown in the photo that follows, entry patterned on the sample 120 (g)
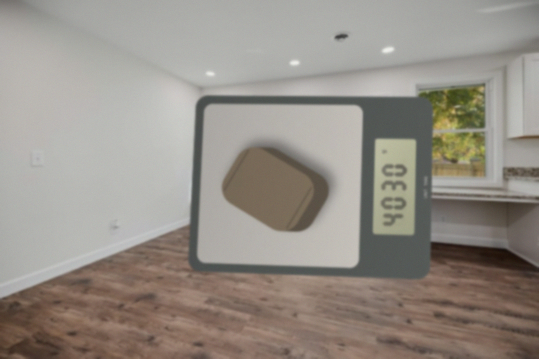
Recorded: 4030 (g)
